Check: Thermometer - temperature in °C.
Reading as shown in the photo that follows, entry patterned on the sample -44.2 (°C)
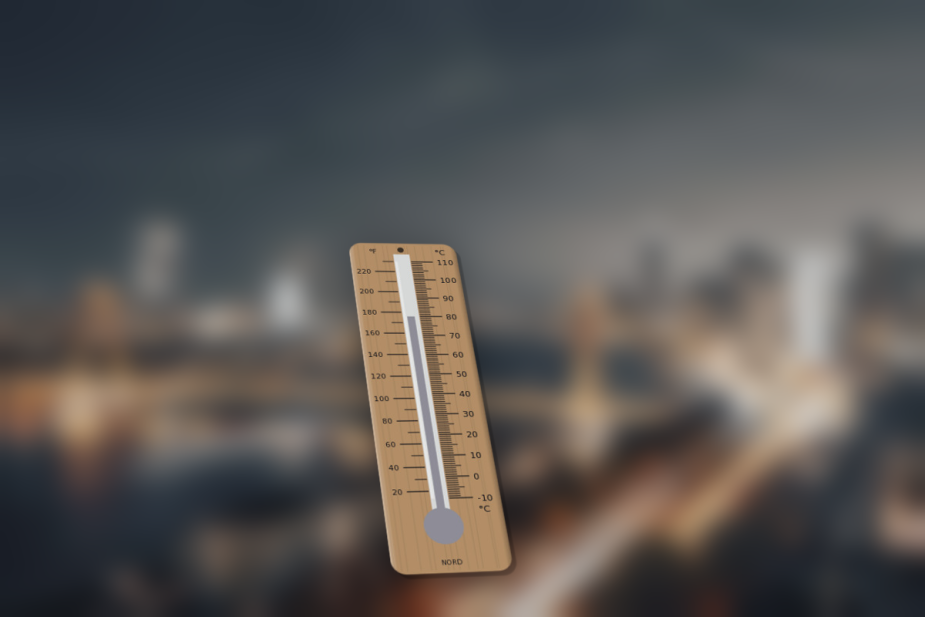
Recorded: 80 (°C)
